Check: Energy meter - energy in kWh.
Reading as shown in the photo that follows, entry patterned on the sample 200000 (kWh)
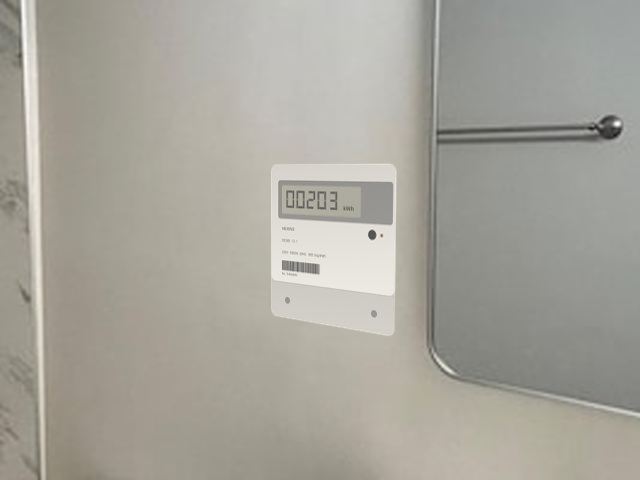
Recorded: 203 (kWh)
